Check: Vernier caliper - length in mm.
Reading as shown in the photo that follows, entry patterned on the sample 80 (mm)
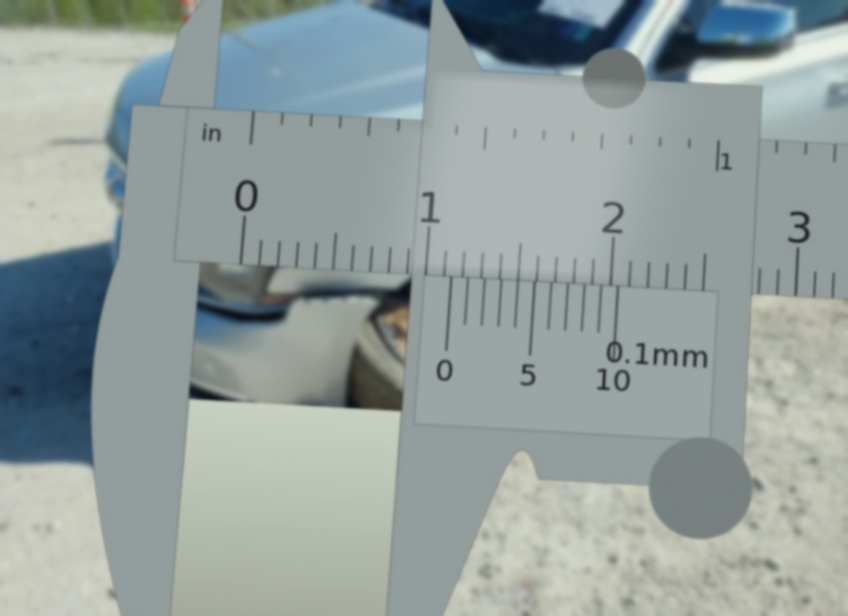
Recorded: 11.4 (mm)
